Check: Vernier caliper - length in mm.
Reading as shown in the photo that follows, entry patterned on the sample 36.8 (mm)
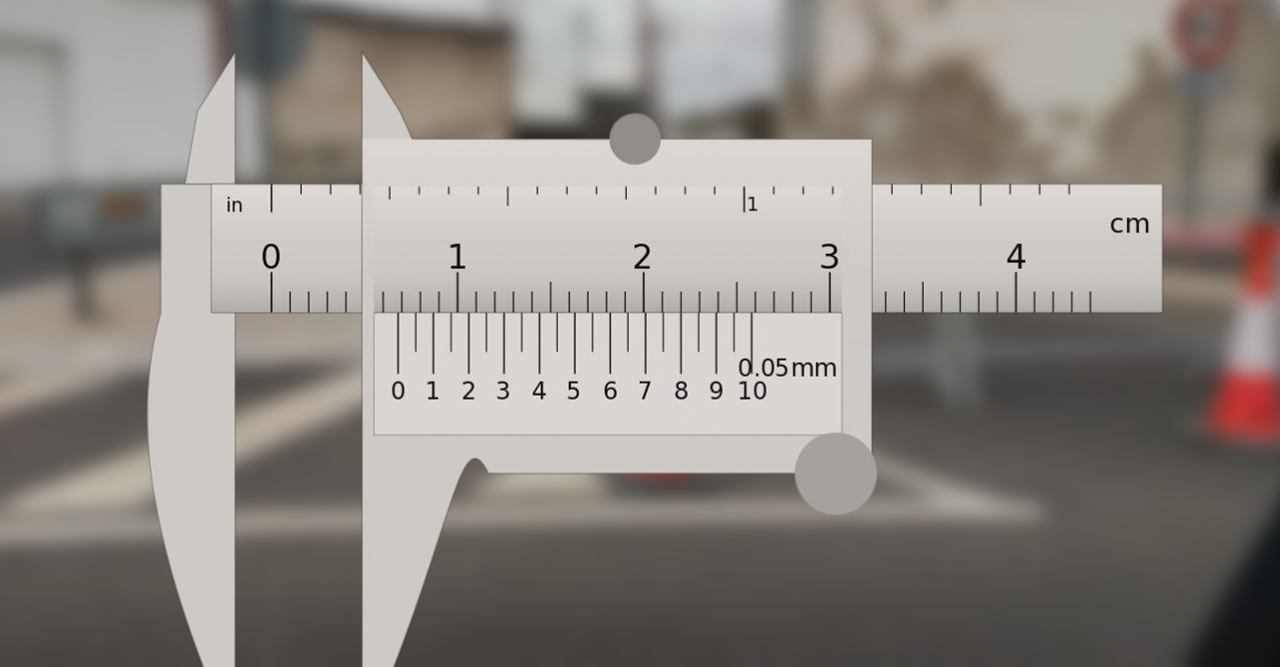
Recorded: 6.8 (mm)
